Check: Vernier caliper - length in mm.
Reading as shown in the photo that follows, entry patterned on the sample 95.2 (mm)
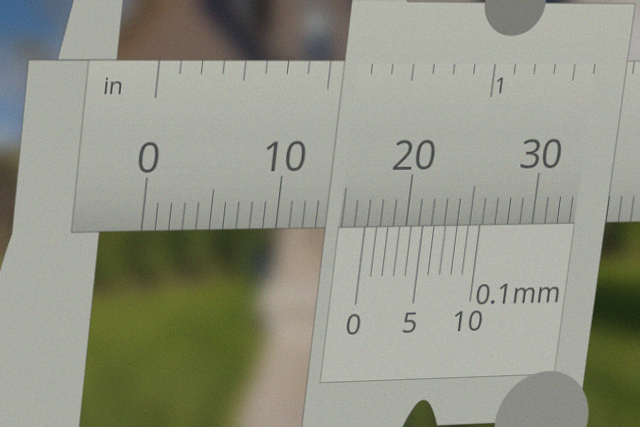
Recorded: 16.8 (mm)
